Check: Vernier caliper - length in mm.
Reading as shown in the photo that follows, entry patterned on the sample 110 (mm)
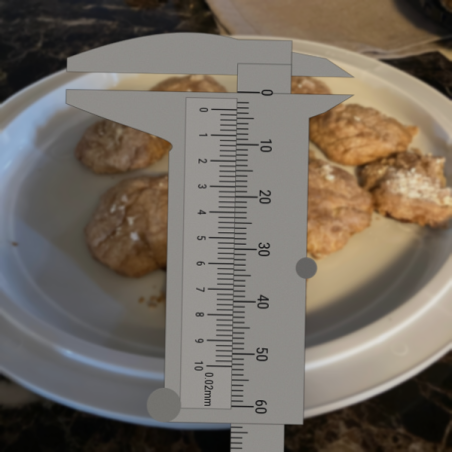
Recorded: 3.4 (mm)
